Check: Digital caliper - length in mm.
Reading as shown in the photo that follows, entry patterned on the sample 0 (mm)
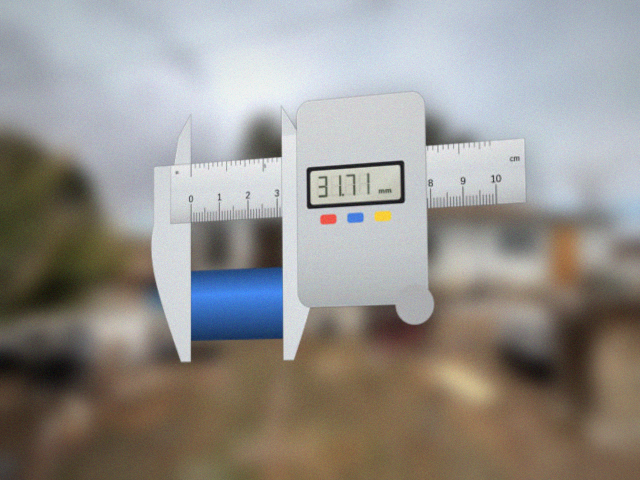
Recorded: 31.71 (mm)
